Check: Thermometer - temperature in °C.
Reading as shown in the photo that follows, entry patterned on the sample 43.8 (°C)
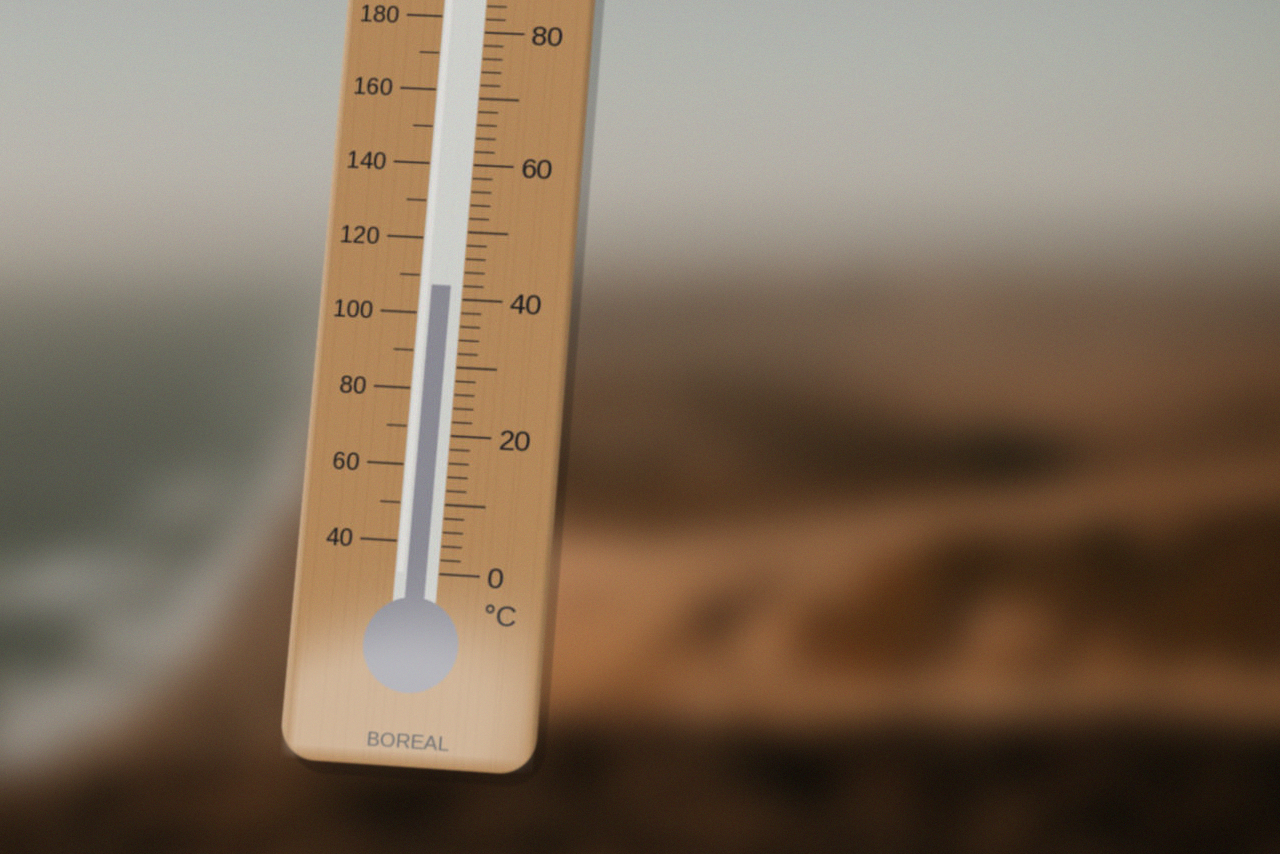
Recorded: 42 (°C)
